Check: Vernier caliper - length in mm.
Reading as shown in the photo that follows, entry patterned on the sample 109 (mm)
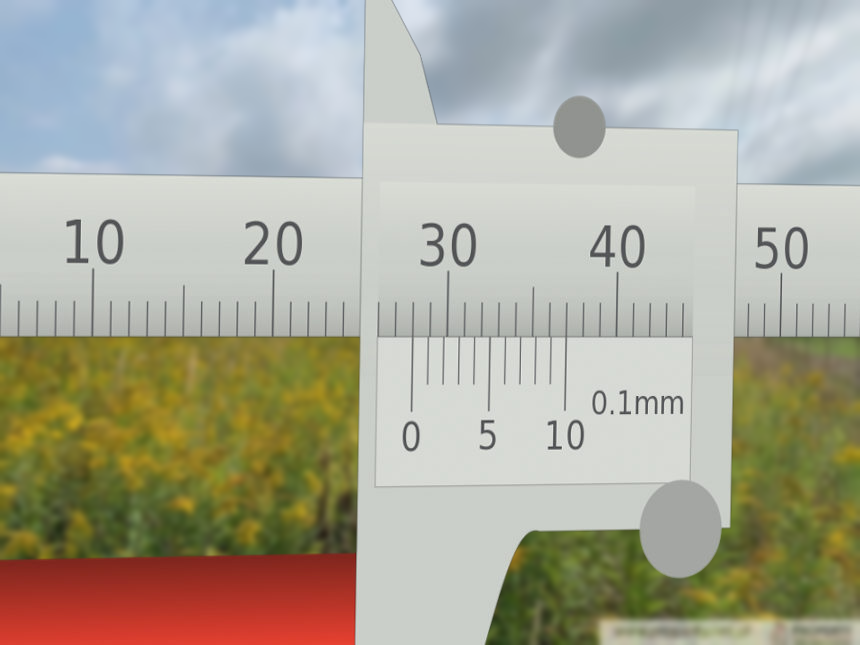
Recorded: 28.0 (mm)
